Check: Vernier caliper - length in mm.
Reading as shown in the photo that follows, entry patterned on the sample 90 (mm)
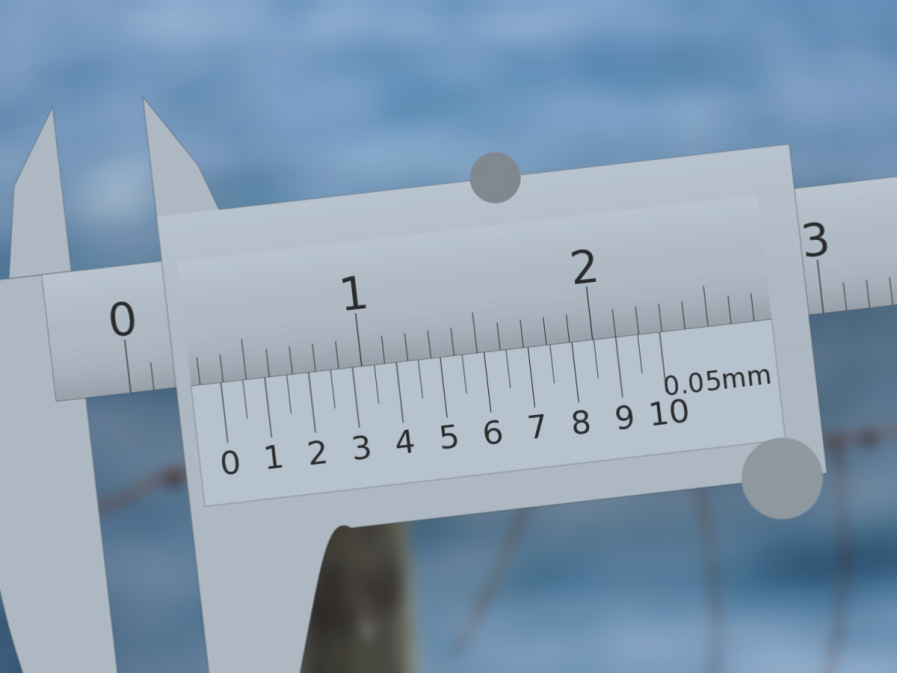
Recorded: 3.90 (mm)
